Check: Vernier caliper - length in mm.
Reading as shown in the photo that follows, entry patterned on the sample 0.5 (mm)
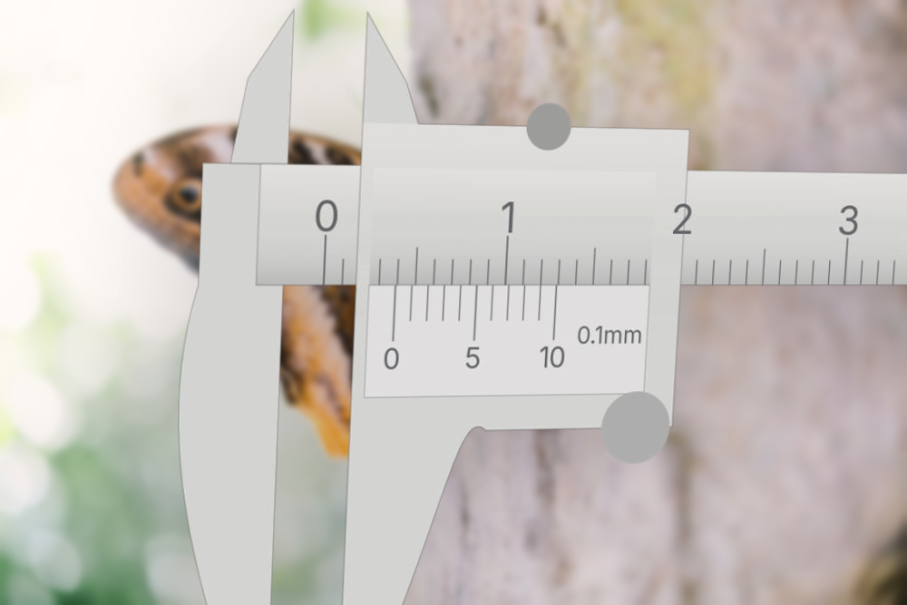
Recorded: 3.9 (mm)
